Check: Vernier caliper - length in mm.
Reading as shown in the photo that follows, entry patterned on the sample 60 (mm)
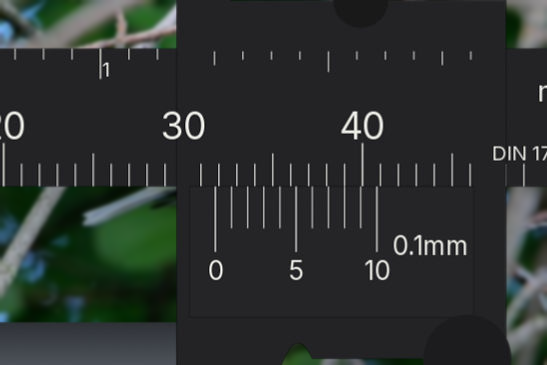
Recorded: 31.8 (mm)
